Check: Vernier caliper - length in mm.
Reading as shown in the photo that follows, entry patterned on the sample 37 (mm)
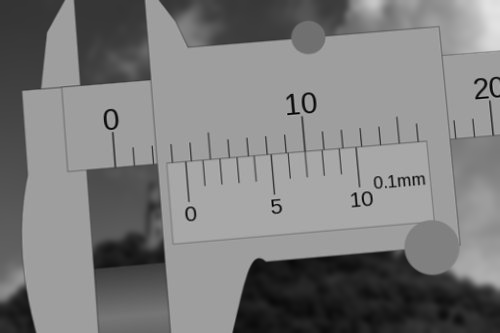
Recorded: 3.7 (mm)
